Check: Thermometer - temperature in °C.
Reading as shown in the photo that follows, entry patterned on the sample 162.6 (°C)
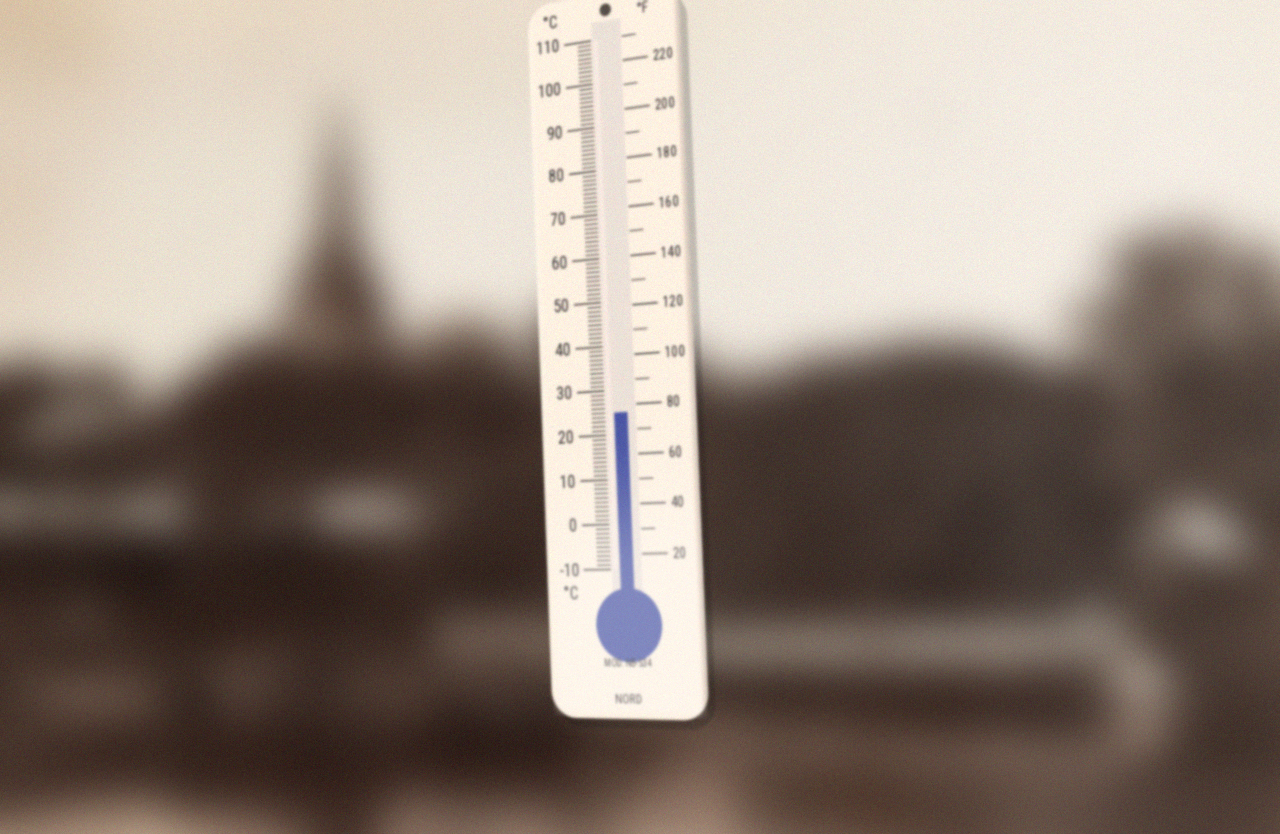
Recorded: 25 (°C)
